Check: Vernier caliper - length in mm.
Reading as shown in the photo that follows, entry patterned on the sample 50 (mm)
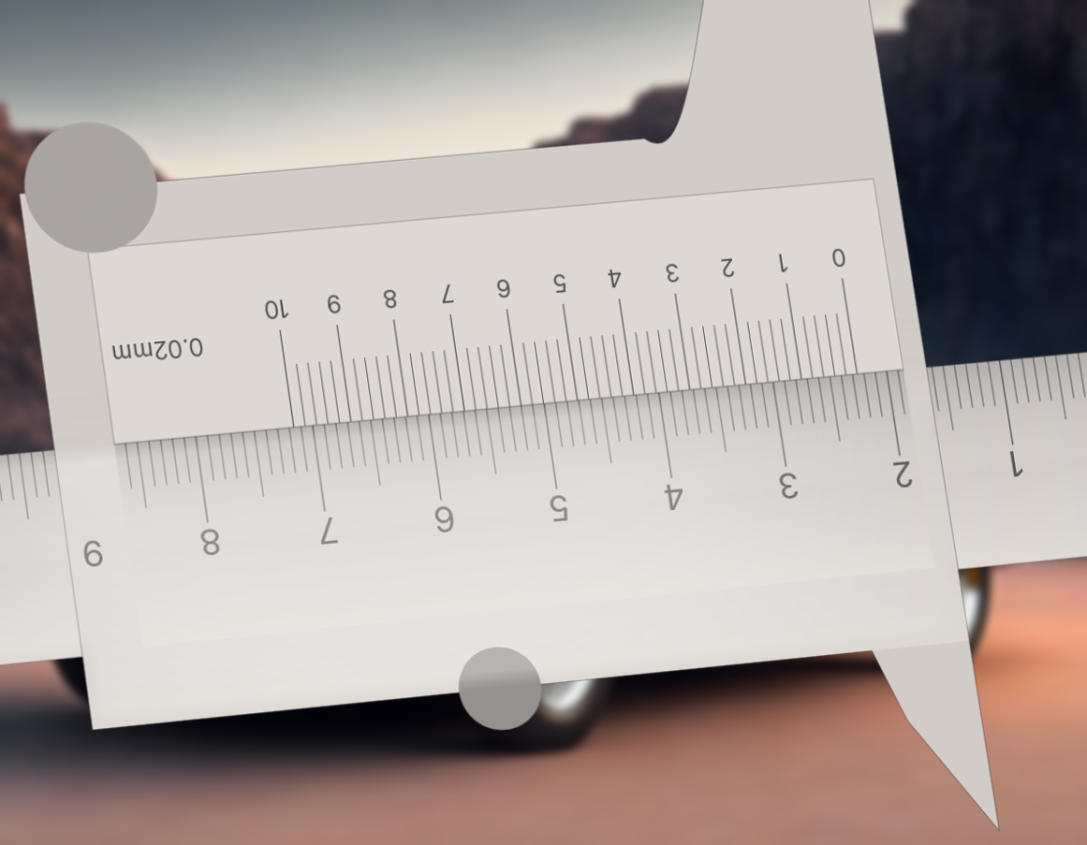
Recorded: 22.6 (mm)
